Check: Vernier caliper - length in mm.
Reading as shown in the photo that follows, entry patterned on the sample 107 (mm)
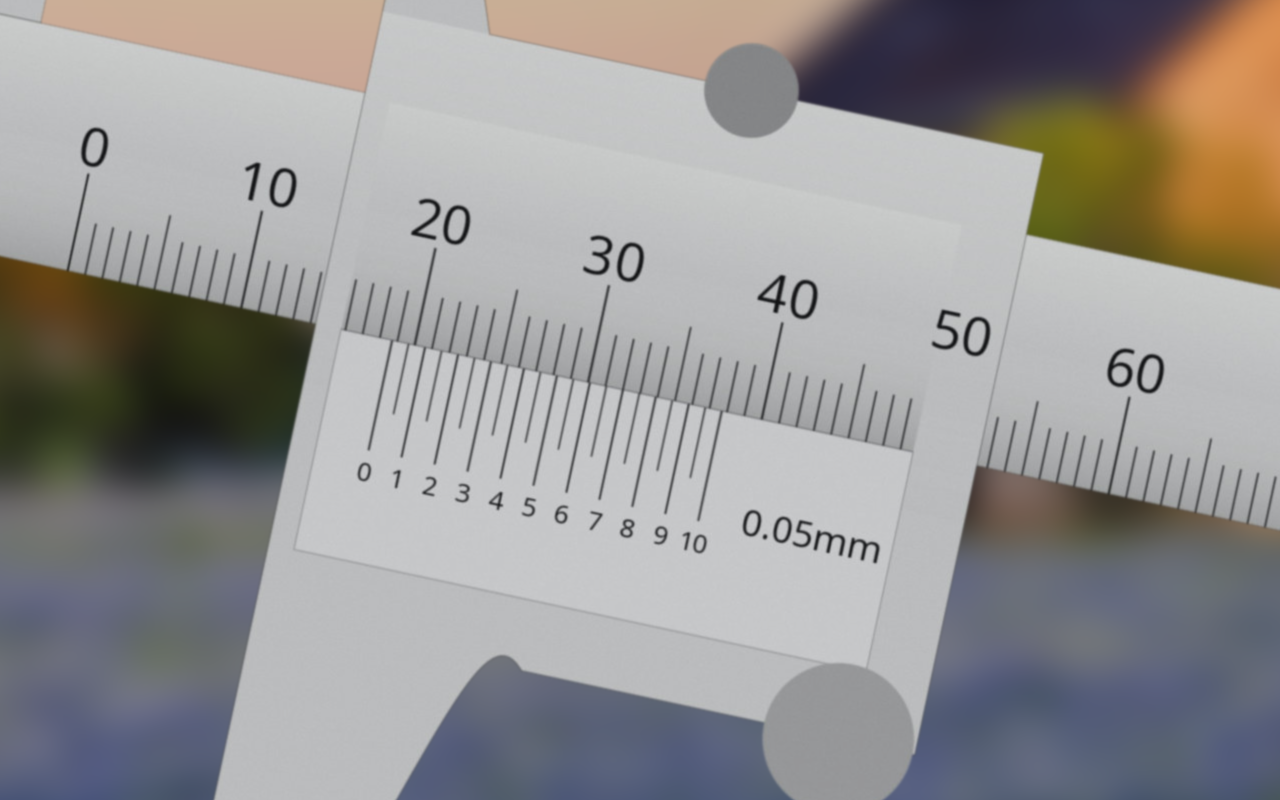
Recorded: 18.7 (mm)
